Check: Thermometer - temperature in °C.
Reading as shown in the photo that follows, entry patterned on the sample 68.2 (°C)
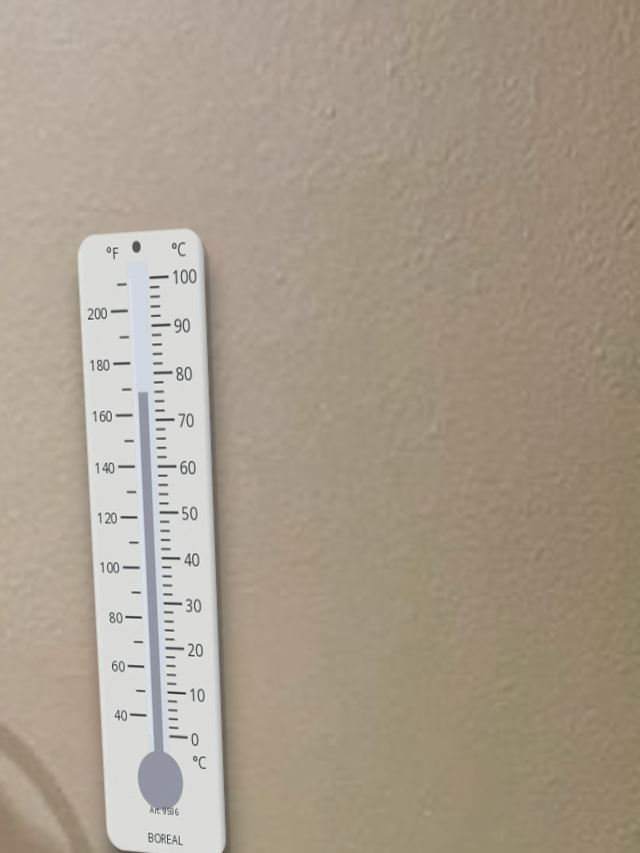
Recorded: 76 (°C)
